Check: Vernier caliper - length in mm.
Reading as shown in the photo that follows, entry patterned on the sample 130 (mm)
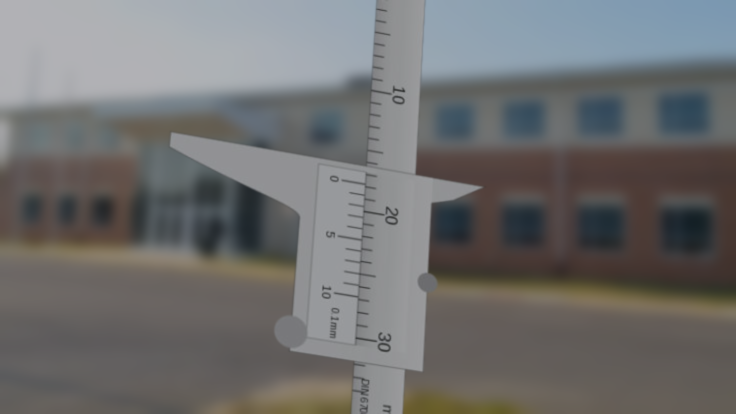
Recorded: 17.8 (mm)
